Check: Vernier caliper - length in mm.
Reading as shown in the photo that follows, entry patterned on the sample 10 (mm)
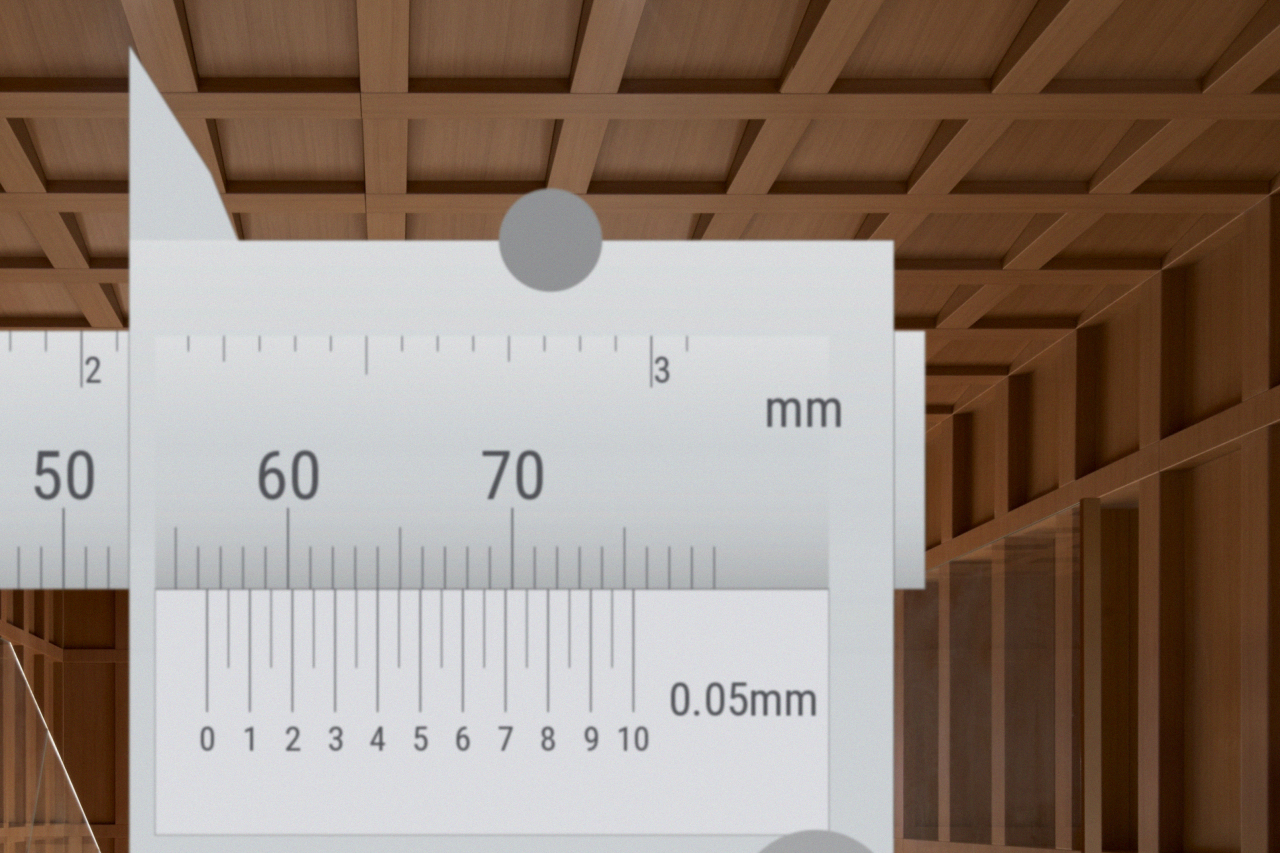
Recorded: 56.4 (mm)
